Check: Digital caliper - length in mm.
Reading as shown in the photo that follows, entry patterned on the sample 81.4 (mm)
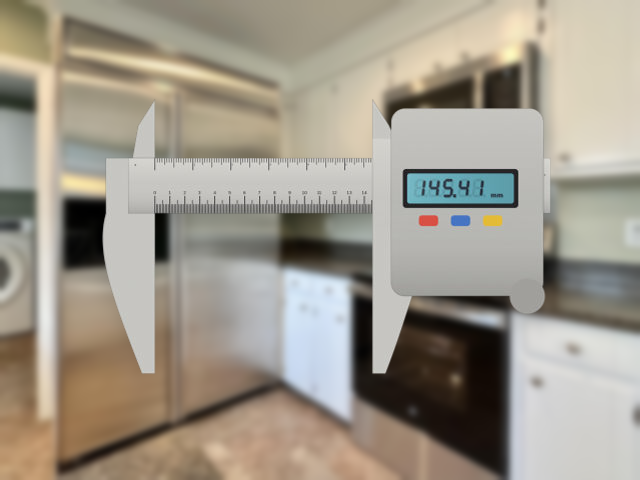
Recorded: 145.41 (mm)
